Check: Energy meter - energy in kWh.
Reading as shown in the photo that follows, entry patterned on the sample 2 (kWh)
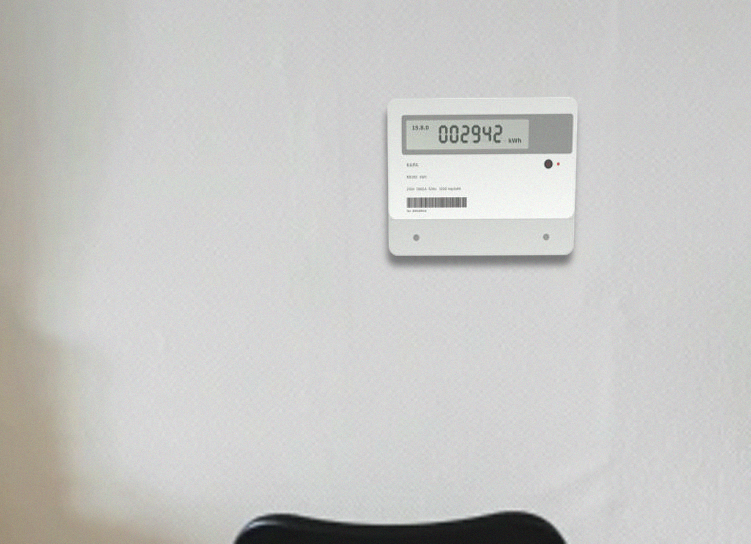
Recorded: 2942 (kWh)
